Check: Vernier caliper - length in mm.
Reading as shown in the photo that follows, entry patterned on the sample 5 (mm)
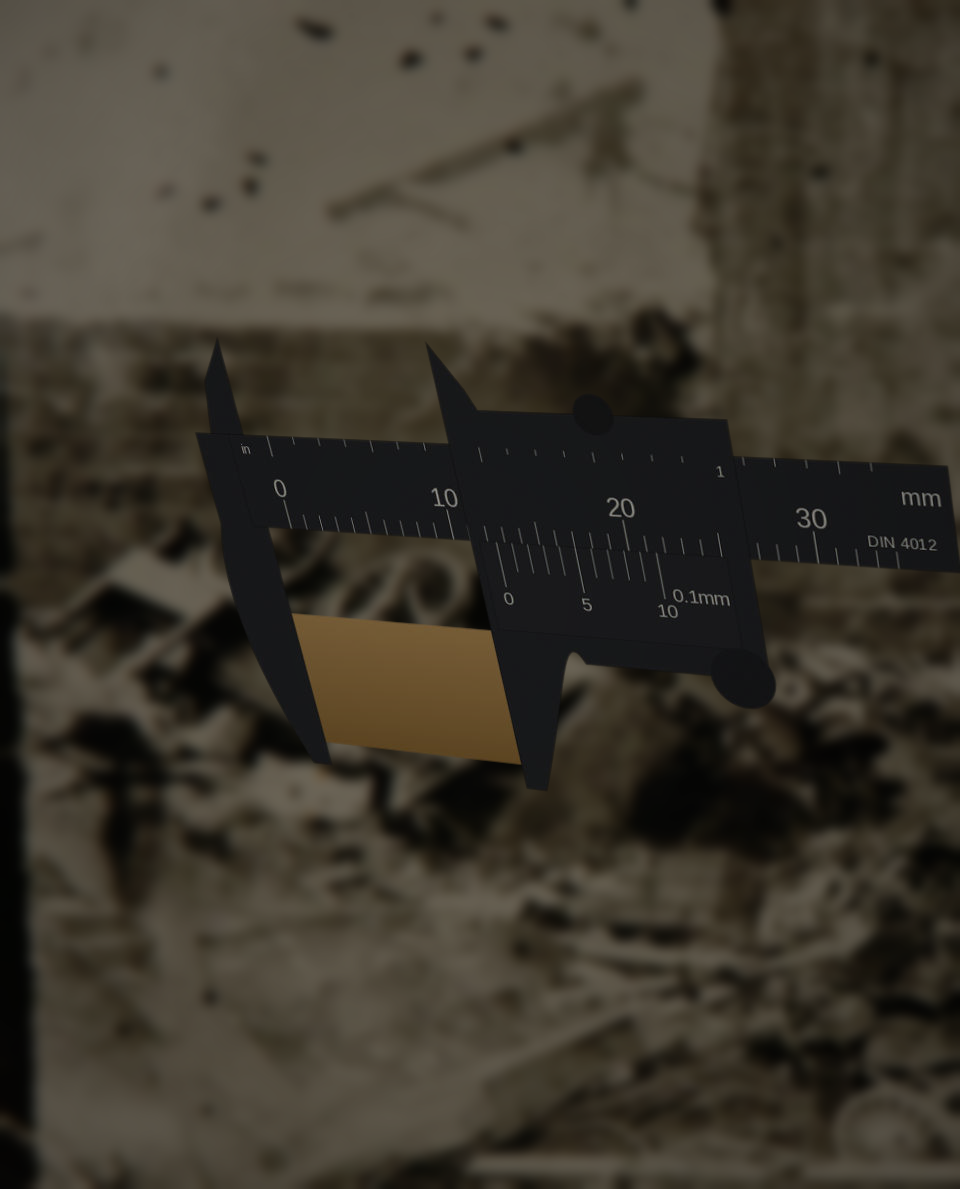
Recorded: 12.5 (mm)
